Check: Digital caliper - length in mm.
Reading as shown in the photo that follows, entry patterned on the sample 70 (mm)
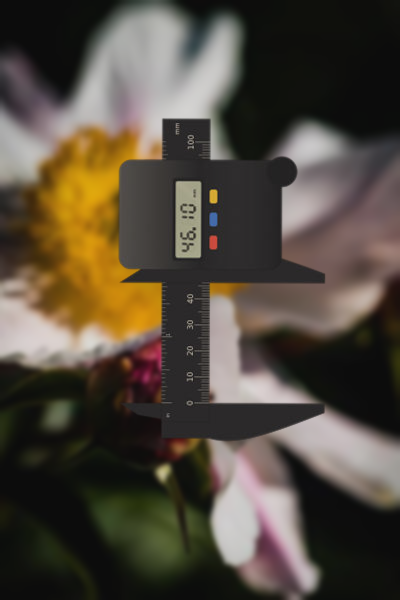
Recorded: 46.10 (mm)
